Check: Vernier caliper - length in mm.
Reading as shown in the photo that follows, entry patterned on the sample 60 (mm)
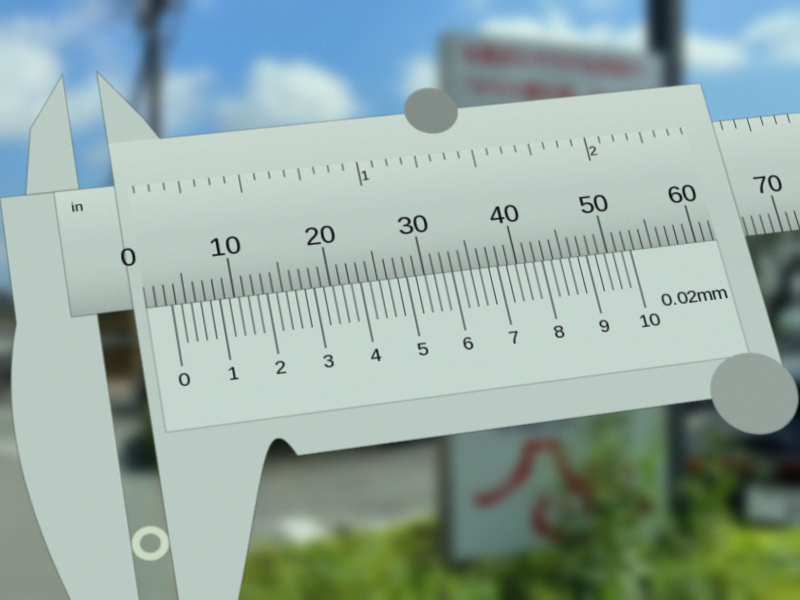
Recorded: 3.6 (mm)
